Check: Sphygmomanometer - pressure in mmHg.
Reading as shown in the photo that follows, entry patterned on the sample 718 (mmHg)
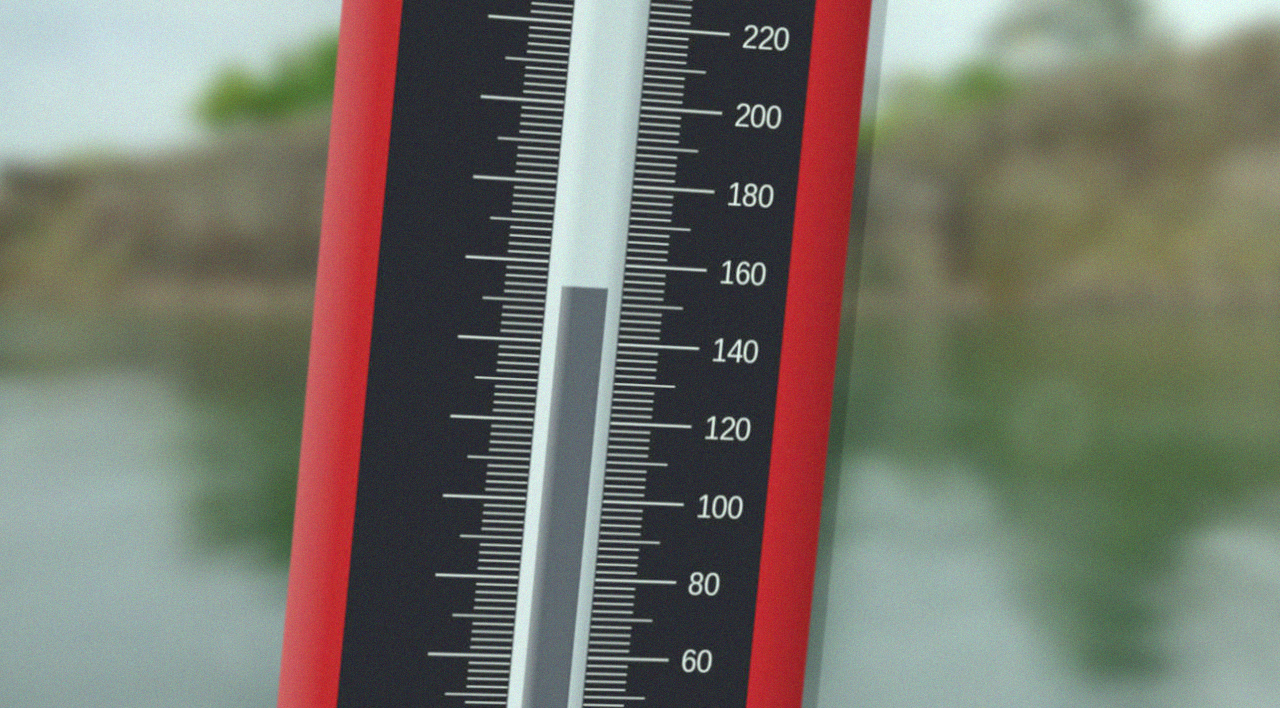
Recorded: 154 (mmHg)
